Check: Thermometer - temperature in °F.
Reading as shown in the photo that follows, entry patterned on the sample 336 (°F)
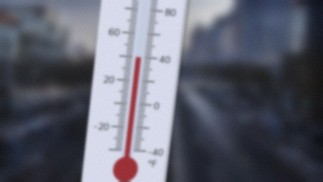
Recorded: 40 (°F)
